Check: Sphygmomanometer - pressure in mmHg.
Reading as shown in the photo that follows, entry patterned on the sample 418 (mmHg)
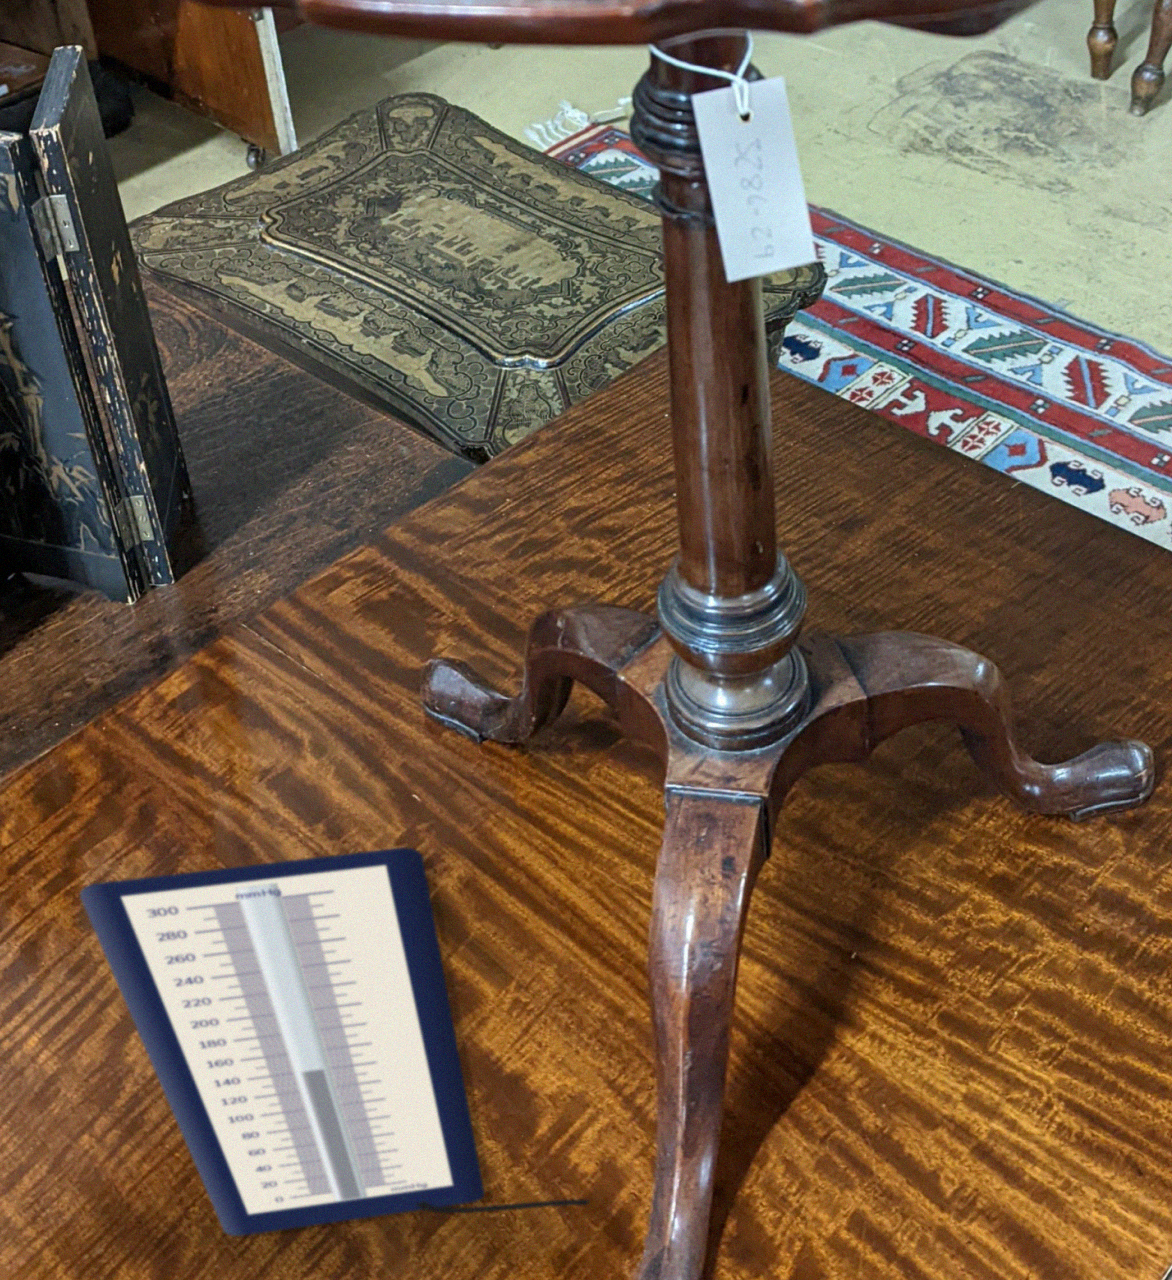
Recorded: 140 (mmHg)
